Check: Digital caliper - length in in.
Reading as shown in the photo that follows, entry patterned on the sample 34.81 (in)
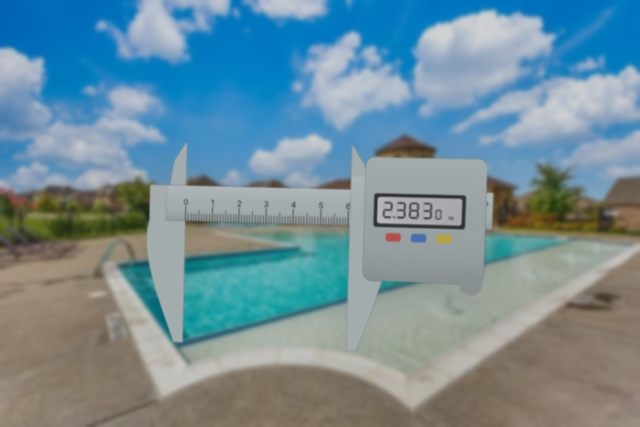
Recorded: 2.3830 (in)
